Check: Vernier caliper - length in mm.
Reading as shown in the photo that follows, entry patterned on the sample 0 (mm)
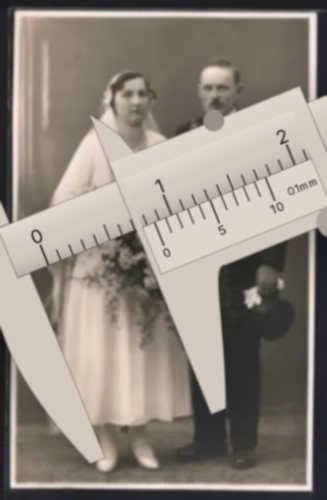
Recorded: 8.6 (mm)
